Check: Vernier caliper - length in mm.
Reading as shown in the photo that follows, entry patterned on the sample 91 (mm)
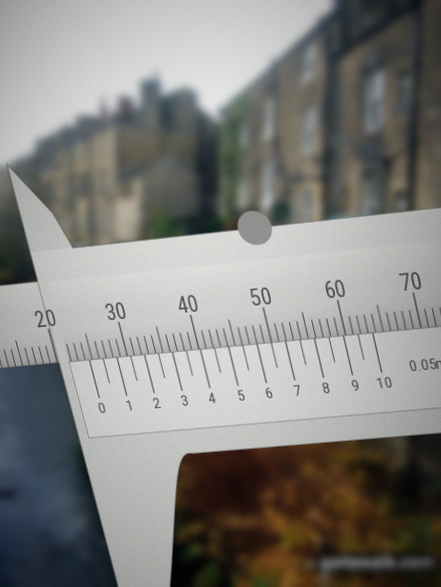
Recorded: 24.6 (mm)
